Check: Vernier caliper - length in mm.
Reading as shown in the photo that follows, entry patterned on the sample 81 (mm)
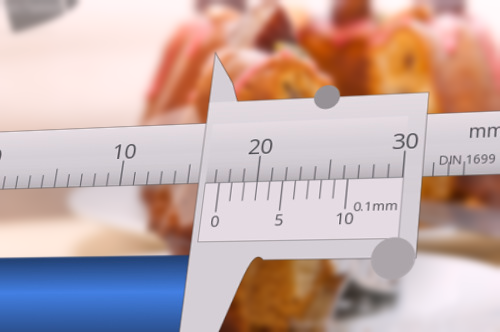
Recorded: 17.3 (mm)
